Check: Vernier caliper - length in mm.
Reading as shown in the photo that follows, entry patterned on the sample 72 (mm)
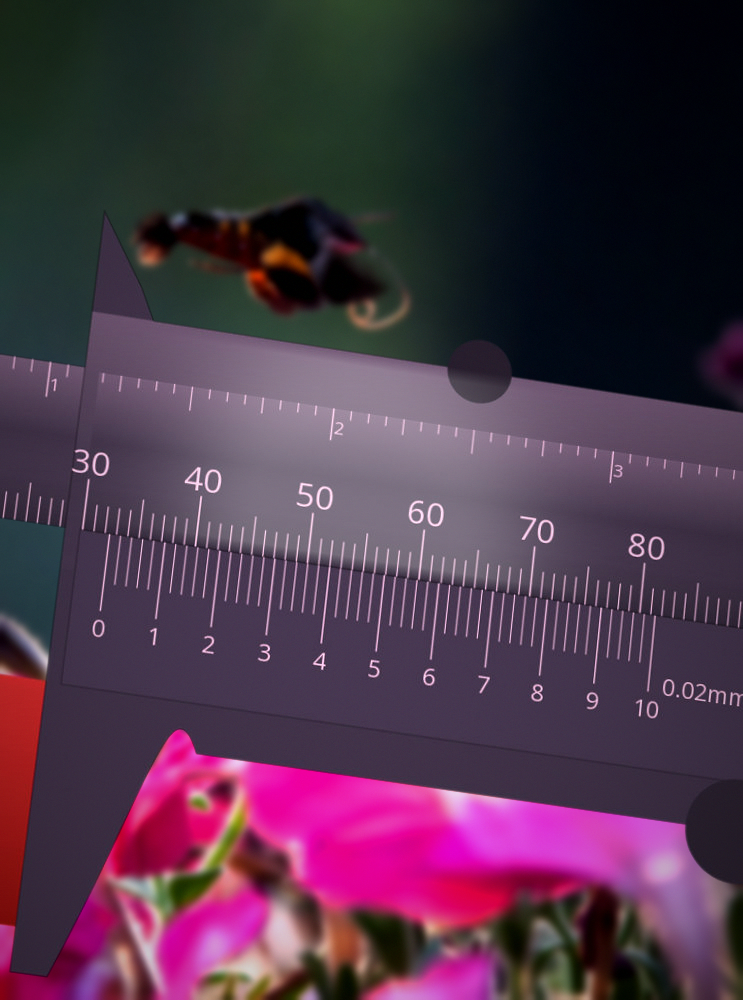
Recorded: 32.4 (mm)
